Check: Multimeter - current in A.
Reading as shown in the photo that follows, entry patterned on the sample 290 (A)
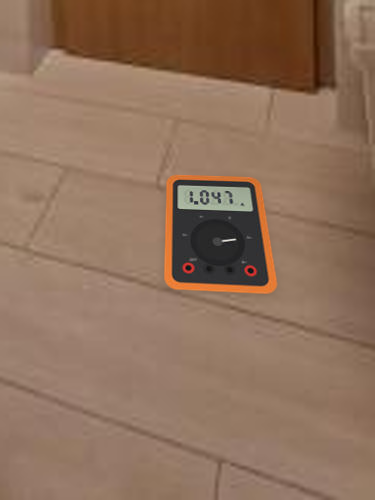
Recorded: 1.047 (A)
